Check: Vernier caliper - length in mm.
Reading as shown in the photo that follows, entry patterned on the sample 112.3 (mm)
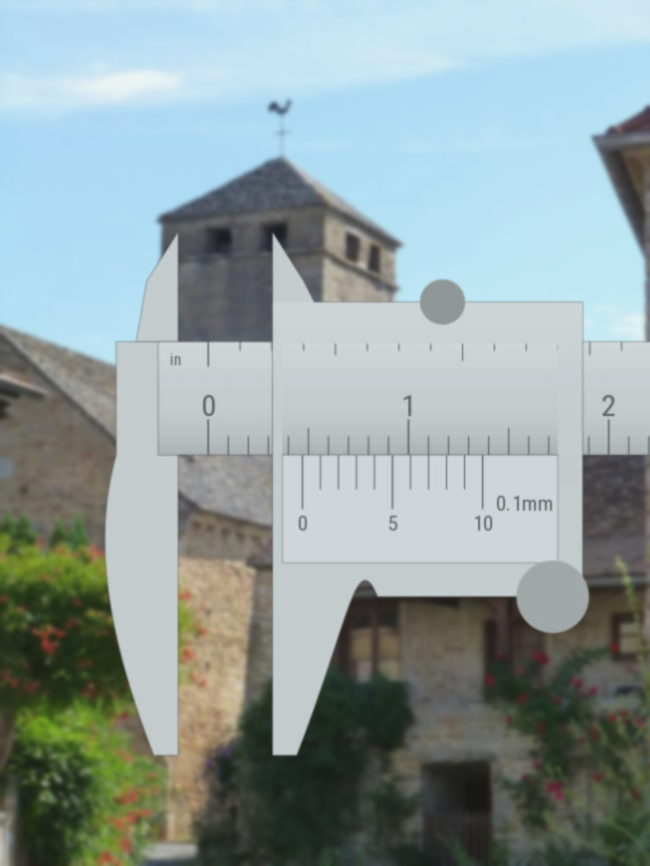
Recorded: 4.7 (mm)
